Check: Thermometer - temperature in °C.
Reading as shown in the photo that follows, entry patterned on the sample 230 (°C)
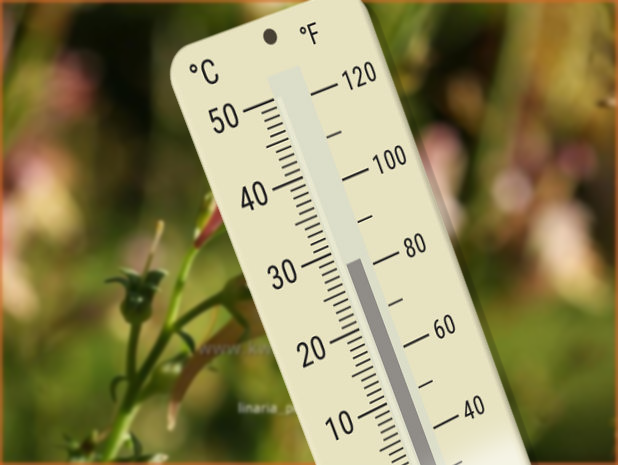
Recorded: 28 (°C)
